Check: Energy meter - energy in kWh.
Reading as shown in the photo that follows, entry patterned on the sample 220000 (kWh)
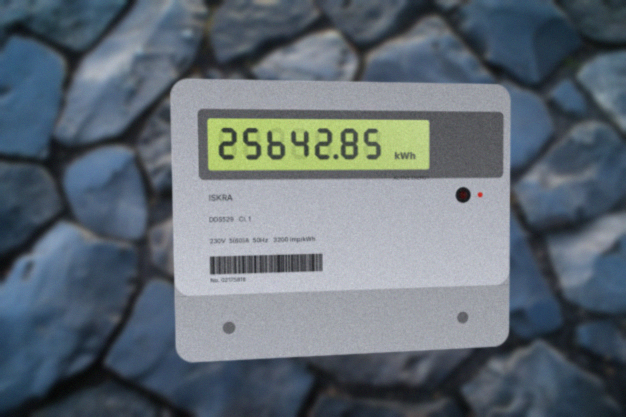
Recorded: 25642.85 (kWh)
